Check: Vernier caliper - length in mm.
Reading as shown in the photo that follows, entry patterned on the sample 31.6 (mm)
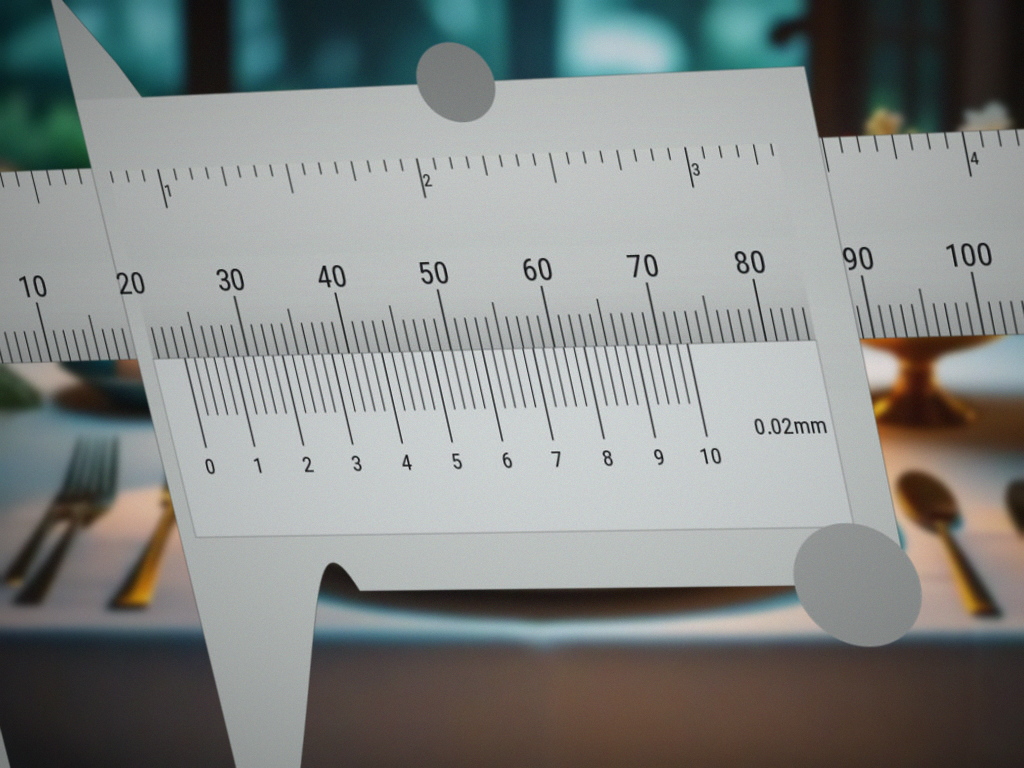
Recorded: 23.6 (mm)
